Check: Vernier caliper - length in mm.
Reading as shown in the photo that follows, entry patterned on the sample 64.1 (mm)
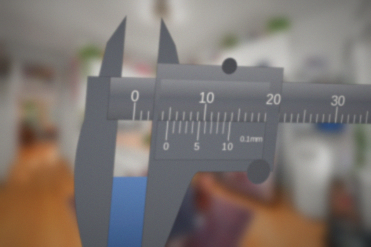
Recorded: 4.8 (mm)
